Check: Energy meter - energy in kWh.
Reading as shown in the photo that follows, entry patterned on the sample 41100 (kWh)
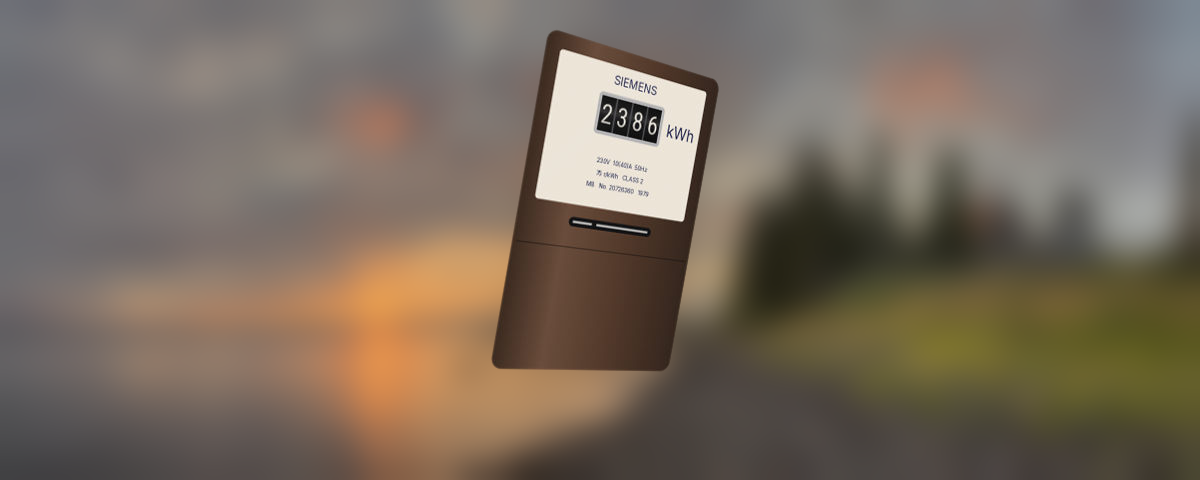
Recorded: 2386 (kWh)
